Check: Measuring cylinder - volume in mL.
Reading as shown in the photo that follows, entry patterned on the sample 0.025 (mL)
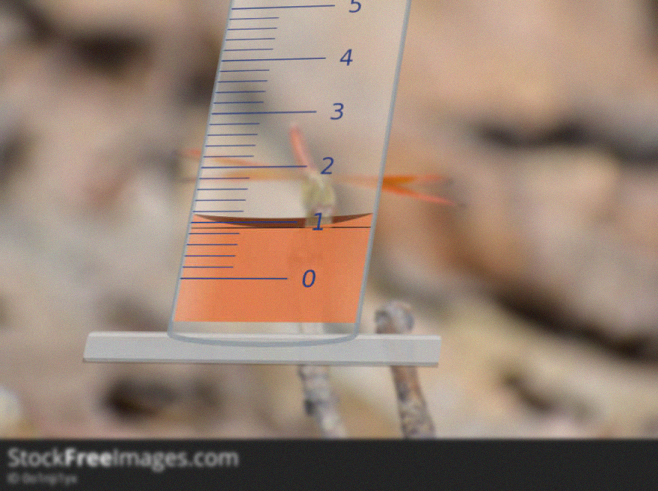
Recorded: 0.9 (mL)
